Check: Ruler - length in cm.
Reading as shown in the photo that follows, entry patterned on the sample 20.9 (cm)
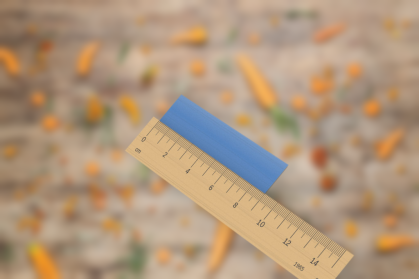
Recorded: 9 (cm)
